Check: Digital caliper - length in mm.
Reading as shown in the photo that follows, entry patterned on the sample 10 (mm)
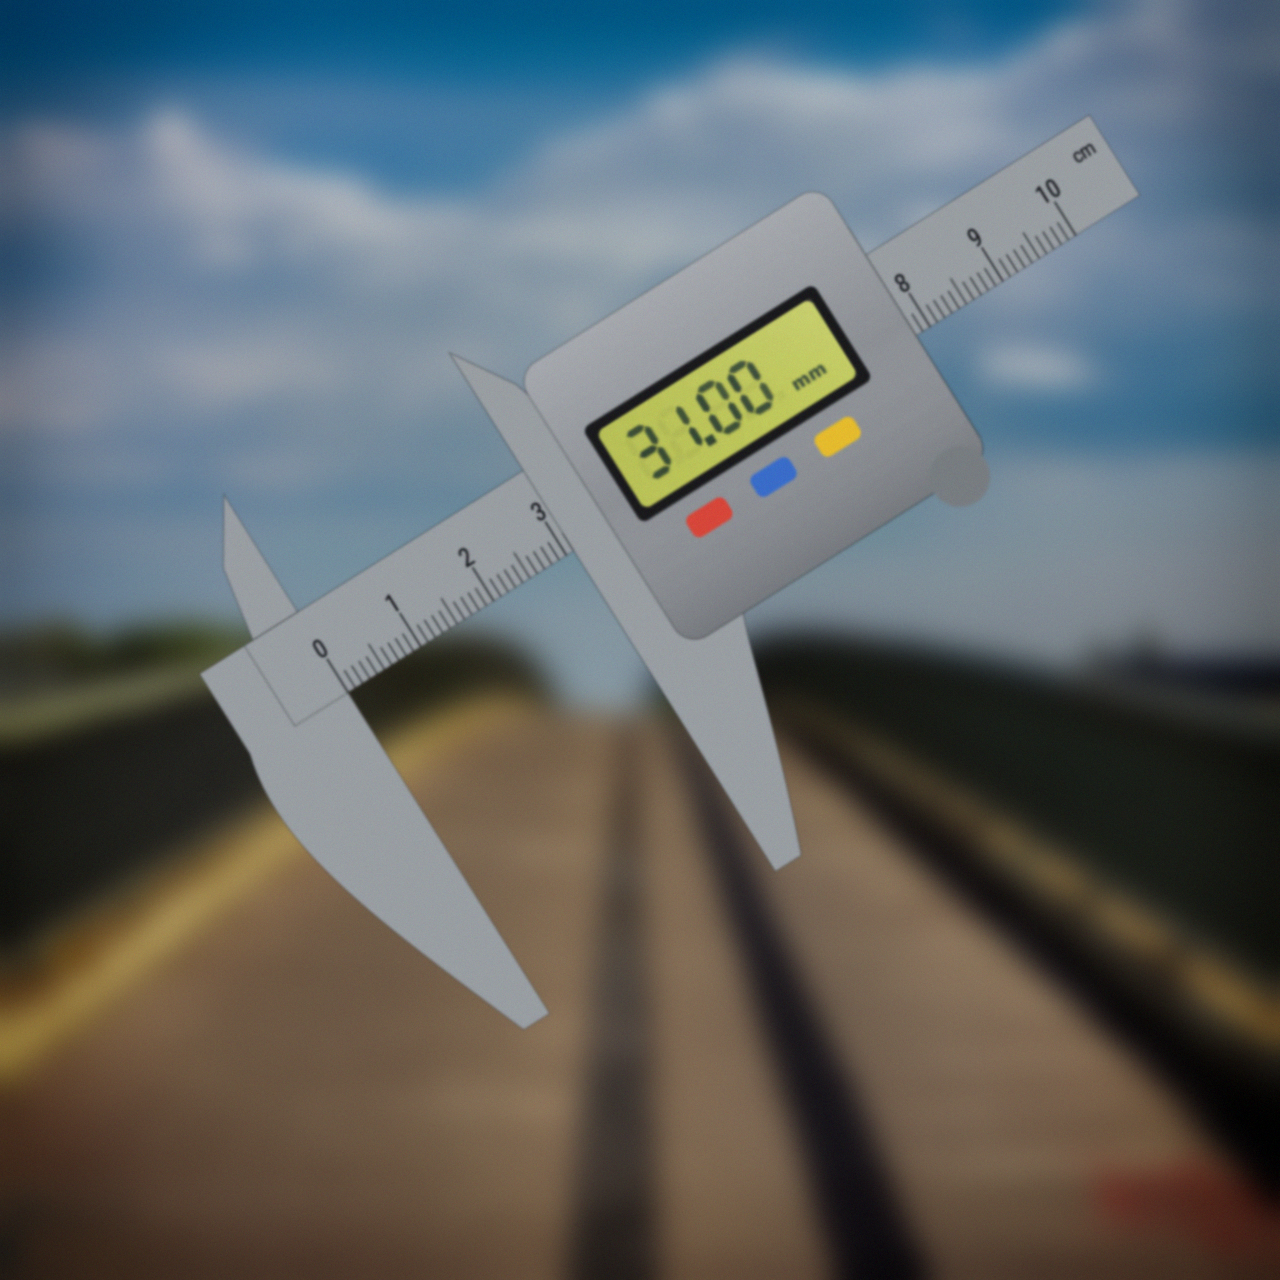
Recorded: 31.00 (mm)
